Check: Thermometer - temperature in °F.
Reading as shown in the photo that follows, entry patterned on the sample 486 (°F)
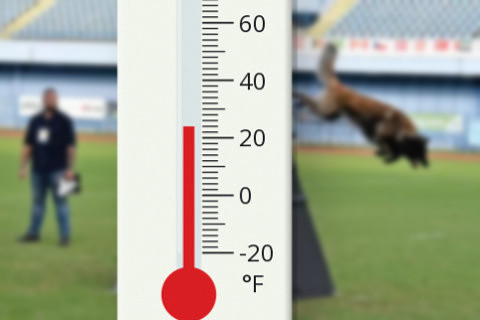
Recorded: 24 (°F)
